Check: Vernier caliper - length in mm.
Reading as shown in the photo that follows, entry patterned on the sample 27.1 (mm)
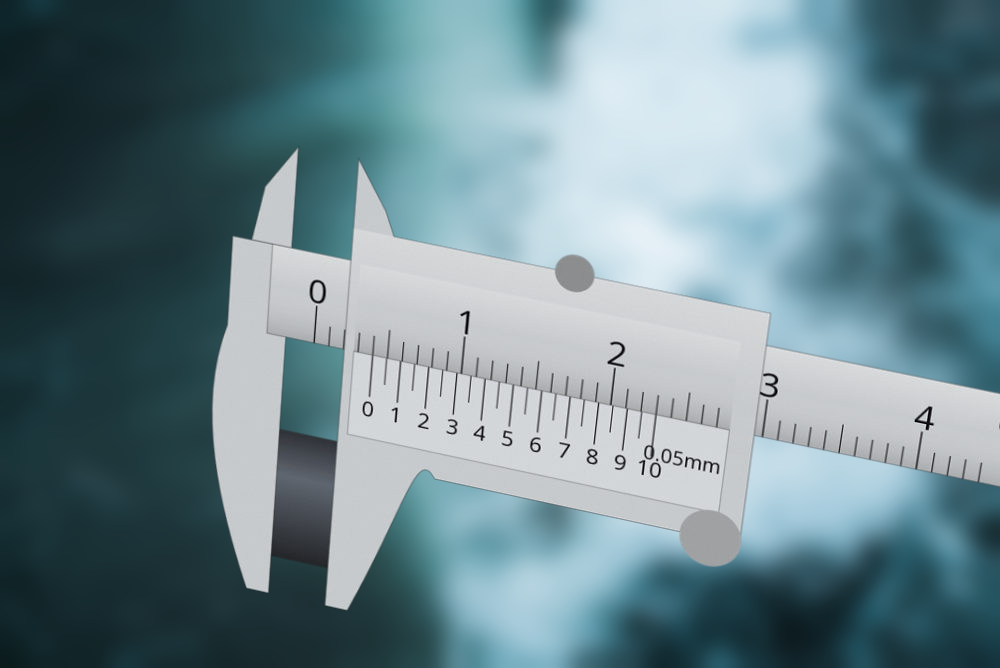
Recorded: 4.0 (mm)
